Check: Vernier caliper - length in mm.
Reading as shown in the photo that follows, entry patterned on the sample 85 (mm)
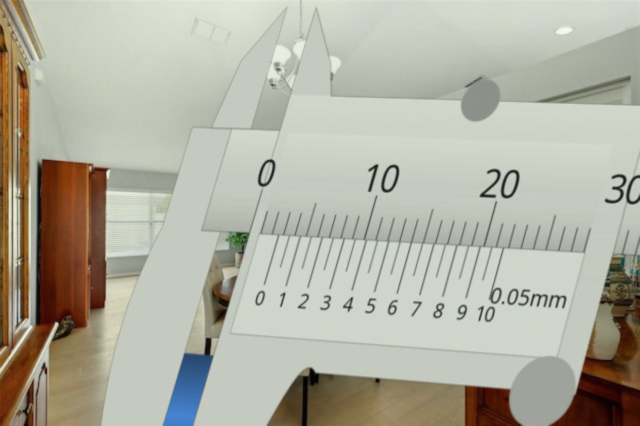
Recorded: 2.6 (mm)
